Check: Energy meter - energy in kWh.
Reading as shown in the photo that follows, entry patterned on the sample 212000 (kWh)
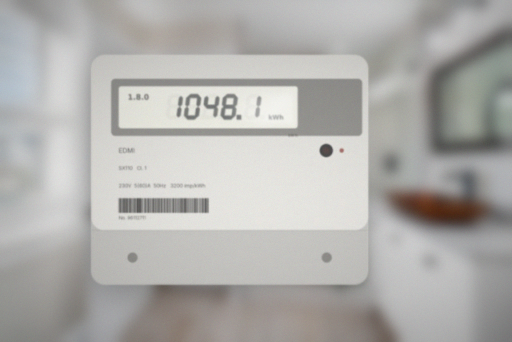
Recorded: 1048.1 (kWh)
